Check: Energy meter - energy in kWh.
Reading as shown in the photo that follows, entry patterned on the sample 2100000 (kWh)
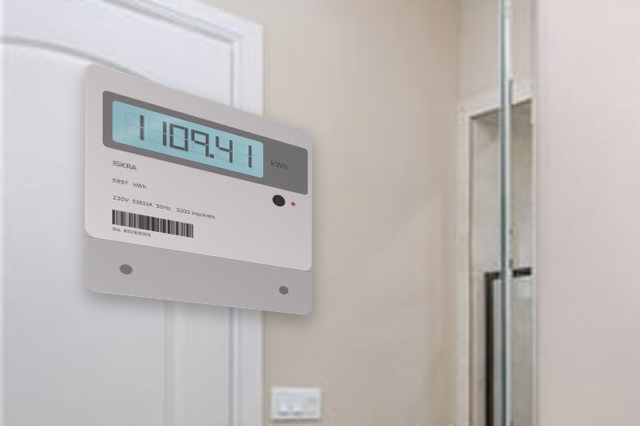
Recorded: 1109.41 (kWh)
